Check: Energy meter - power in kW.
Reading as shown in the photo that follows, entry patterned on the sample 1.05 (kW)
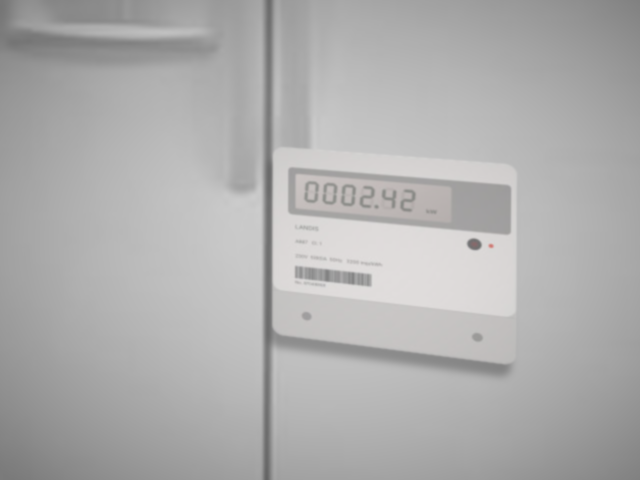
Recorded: 2.42 (kW)
